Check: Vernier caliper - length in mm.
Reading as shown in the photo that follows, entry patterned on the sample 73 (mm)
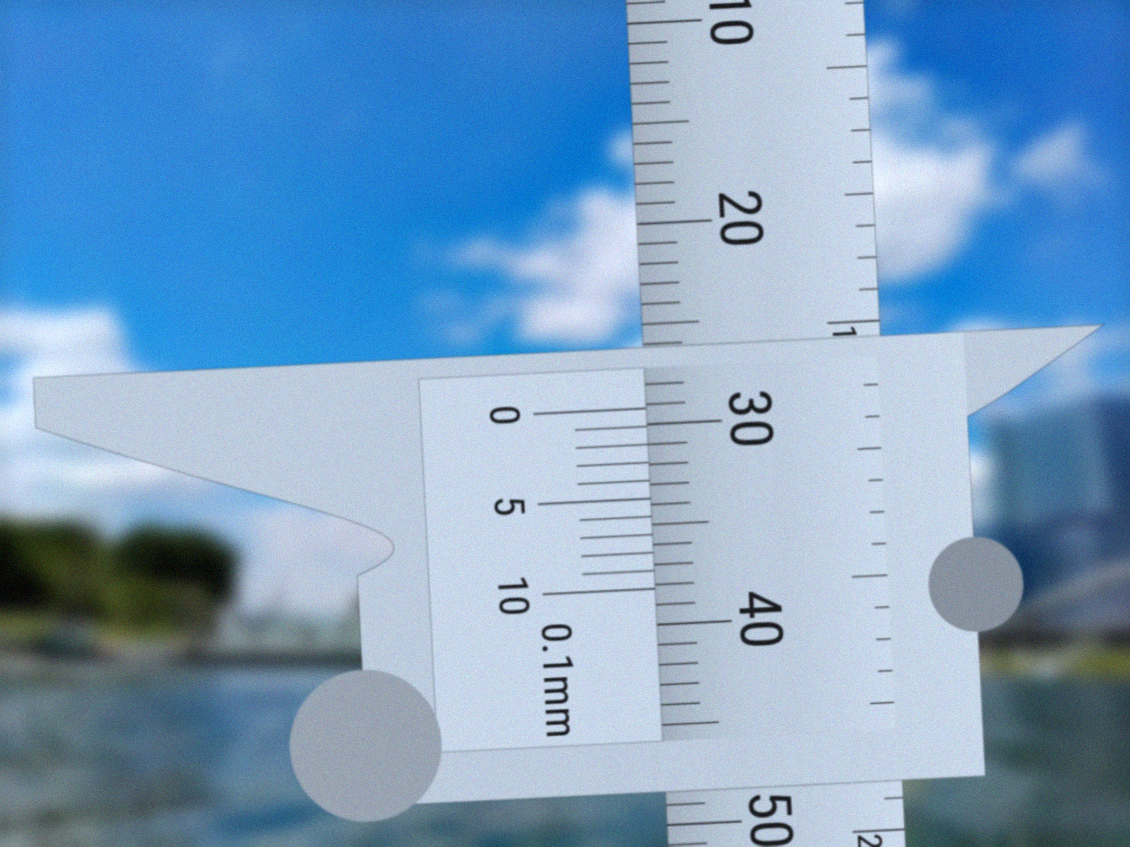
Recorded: 29.2 (mm)
